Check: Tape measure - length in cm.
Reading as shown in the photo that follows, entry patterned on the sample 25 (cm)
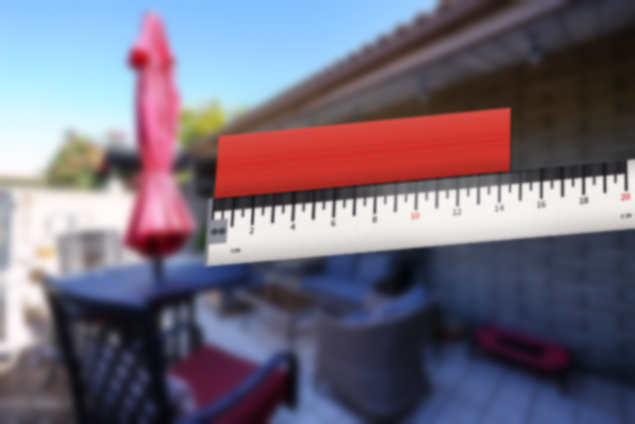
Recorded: 14.5 (cm)
